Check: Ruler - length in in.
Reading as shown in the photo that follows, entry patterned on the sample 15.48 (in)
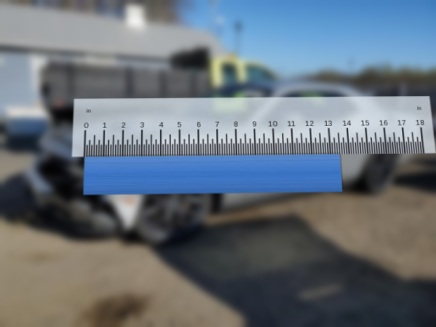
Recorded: 13.5 (in)
